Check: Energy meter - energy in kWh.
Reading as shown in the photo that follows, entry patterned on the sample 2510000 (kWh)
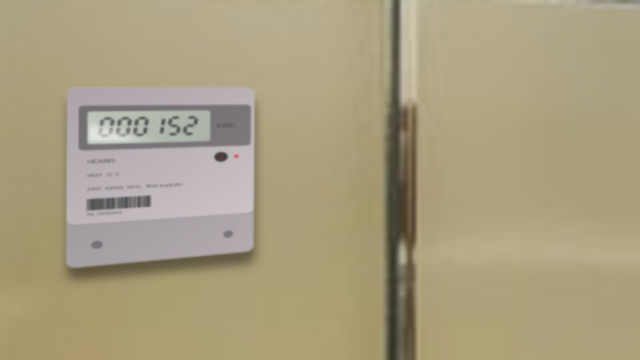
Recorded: 152 (kWh)
